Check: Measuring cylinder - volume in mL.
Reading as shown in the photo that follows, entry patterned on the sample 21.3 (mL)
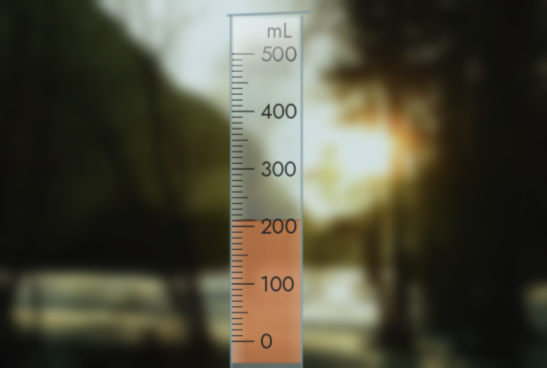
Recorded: 210 (mL)
